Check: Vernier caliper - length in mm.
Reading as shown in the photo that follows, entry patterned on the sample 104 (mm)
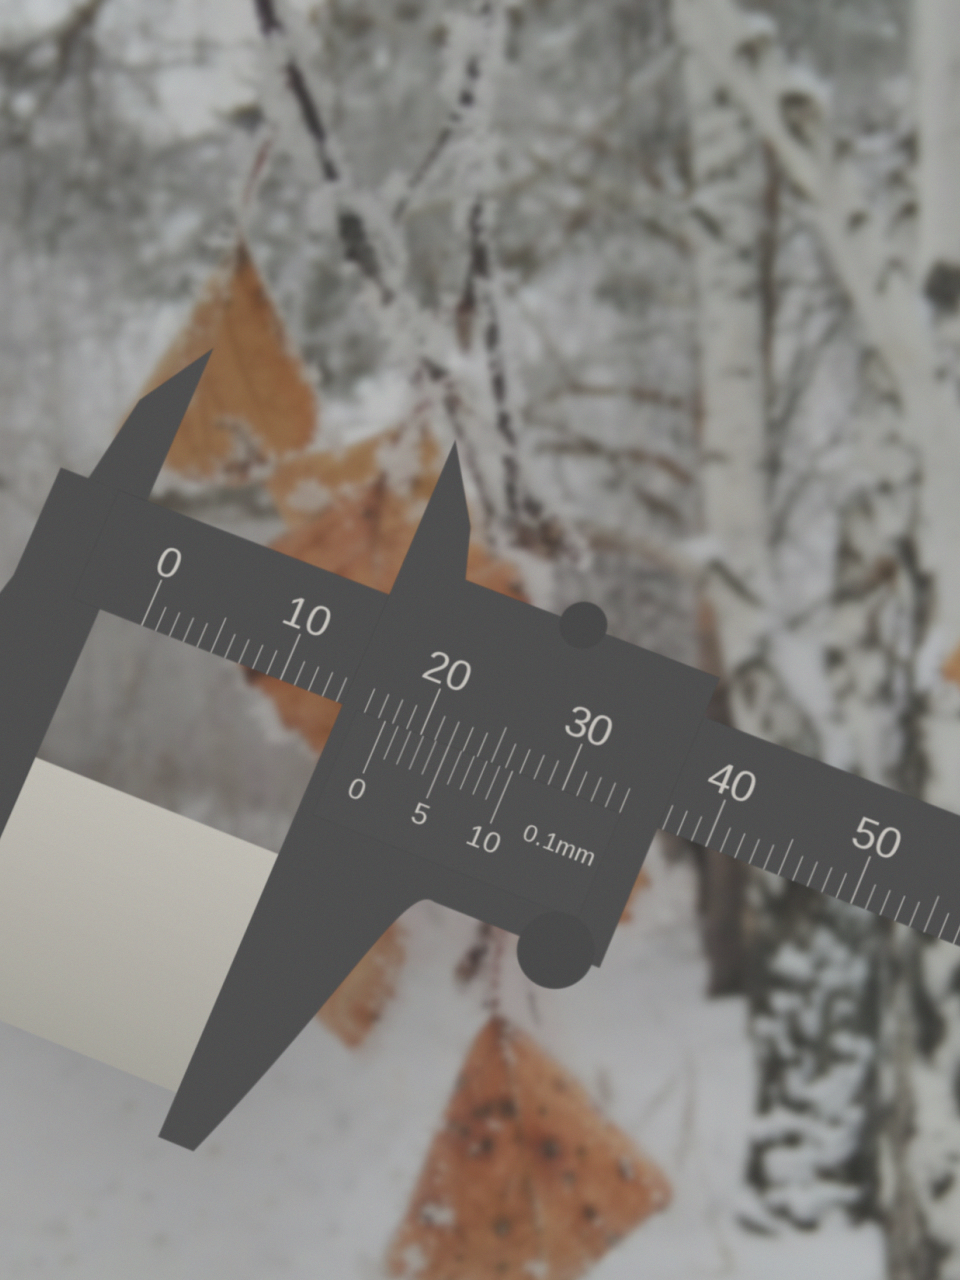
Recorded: 17.5 (mm)
